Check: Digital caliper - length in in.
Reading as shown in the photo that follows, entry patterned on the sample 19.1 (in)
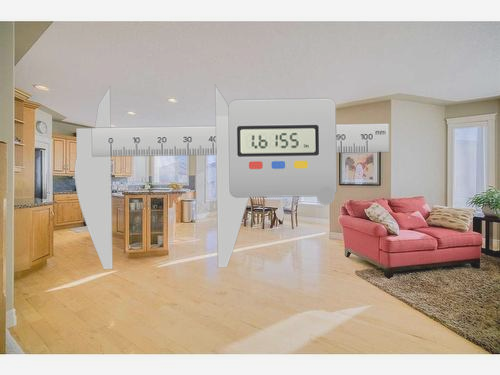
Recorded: 1.6155 (in)
